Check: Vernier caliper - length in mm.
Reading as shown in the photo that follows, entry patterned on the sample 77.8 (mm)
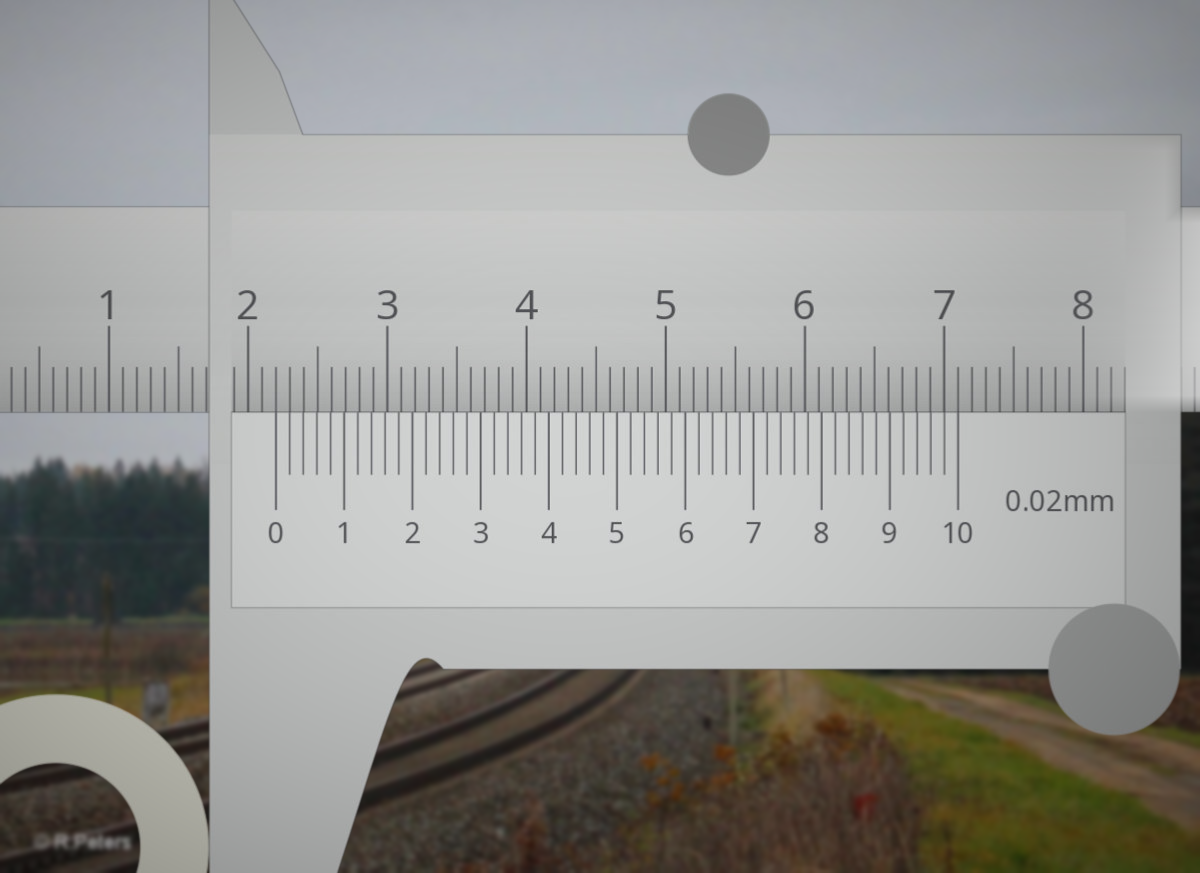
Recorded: 22.0 (mm)
